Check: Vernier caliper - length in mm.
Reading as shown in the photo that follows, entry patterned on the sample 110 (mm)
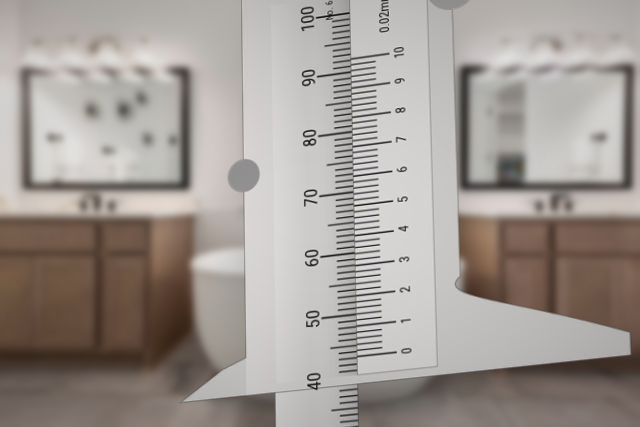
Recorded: 43.2 (mm)
